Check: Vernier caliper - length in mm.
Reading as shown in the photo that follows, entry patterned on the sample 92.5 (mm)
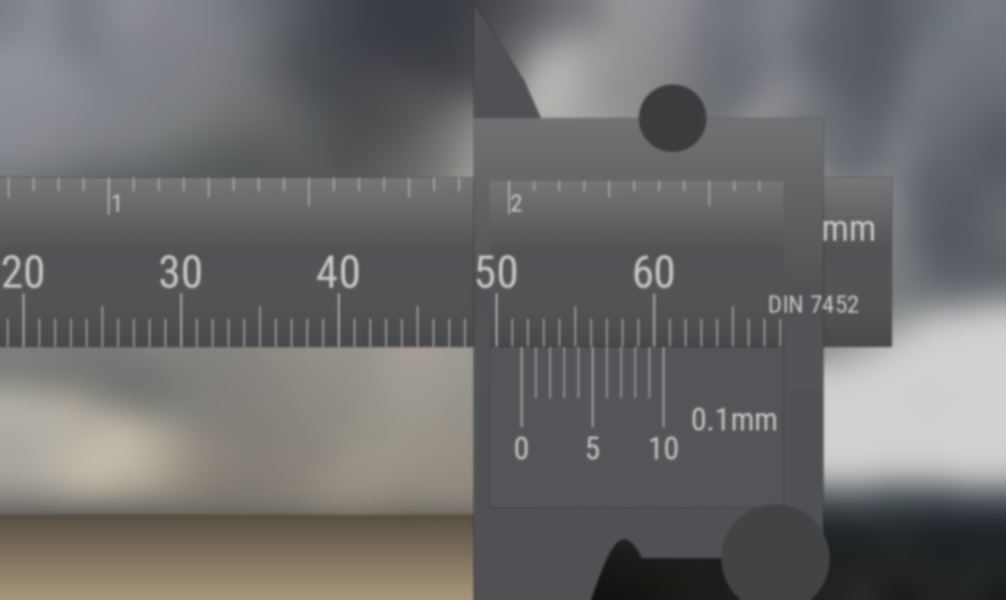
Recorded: 51.6 (mm)
